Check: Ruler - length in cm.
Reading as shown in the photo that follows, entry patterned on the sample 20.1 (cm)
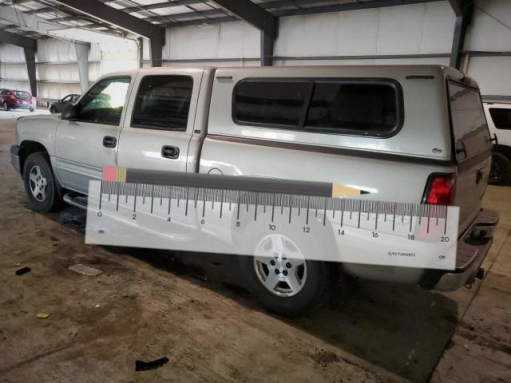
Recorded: 15.5 (cm)
